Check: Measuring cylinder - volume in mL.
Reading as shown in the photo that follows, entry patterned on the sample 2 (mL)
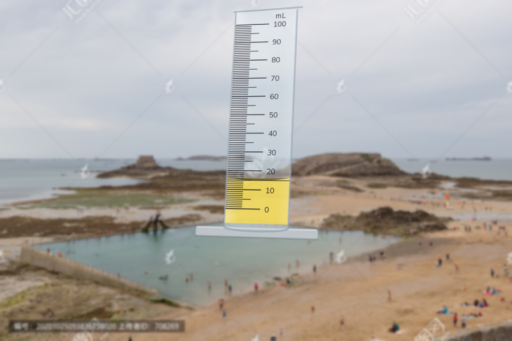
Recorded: 15 (mL)
